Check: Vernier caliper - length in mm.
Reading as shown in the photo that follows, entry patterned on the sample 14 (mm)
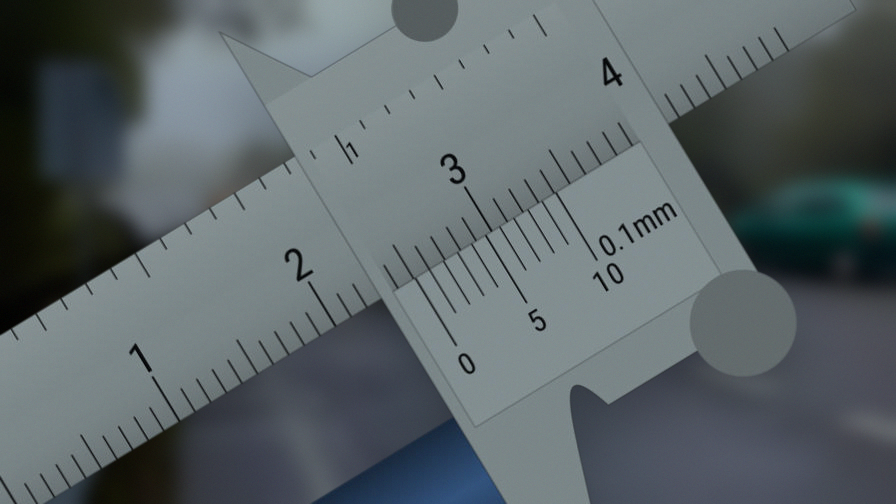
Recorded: 25.1 (mm)
